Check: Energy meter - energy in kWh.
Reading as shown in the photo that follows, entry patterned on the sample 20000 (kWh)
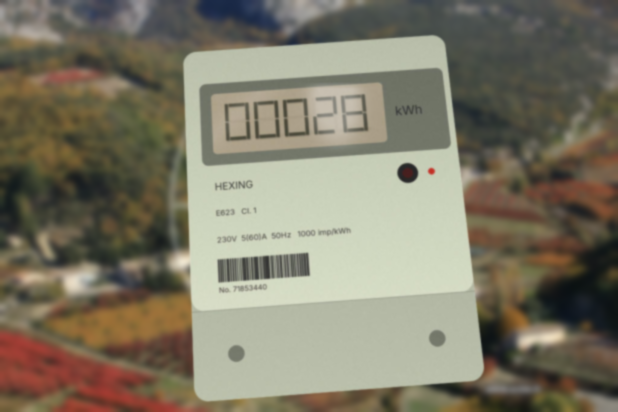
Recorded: 28 (kWh)
